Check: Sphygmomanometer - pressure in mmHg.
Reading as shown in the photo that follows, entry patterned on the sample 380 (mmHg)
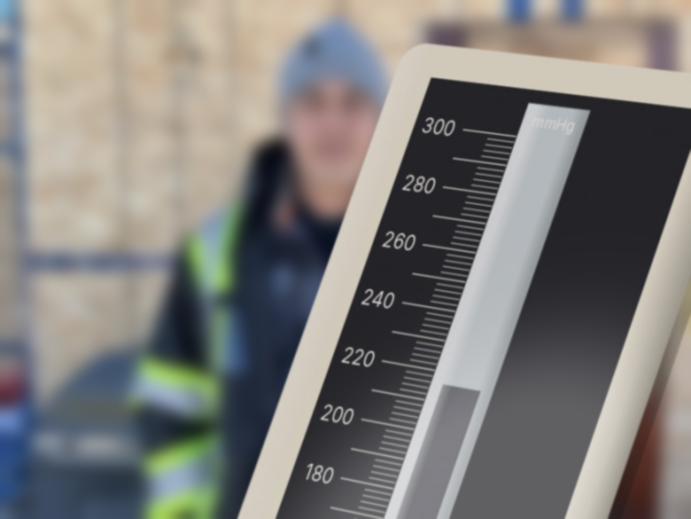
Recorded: 216 (mmHg)
